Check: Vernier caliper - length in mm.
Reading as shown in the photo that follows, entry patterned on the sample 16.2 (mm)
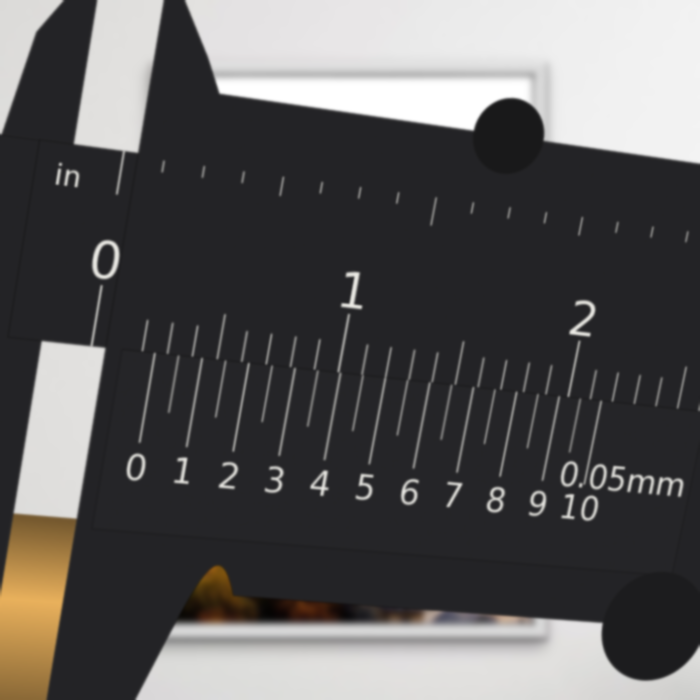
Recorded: 2.5 (mm)
